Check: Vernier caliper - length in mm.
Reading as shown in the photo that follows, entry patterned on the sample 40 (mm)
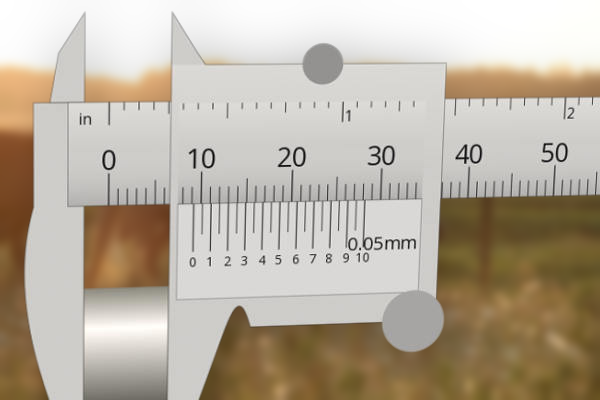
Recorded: 9.2 (mm)
